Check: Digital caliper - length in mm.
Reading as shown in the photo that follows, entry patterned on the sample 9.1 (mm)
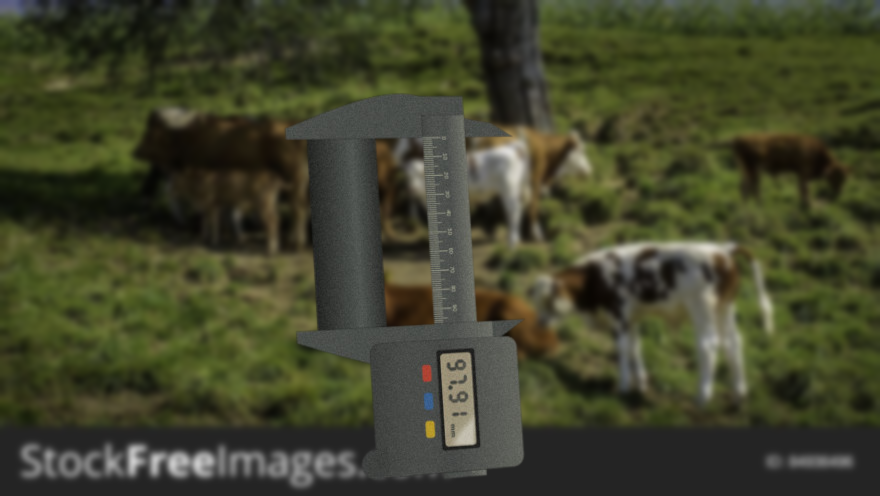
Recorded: 97.91 (mm)
